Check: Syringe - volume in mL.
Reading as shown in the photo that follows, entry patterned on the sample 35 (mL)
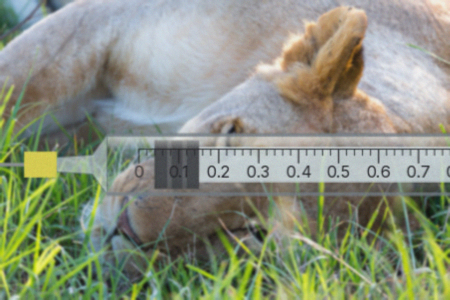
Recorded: 0.04 (mL)
